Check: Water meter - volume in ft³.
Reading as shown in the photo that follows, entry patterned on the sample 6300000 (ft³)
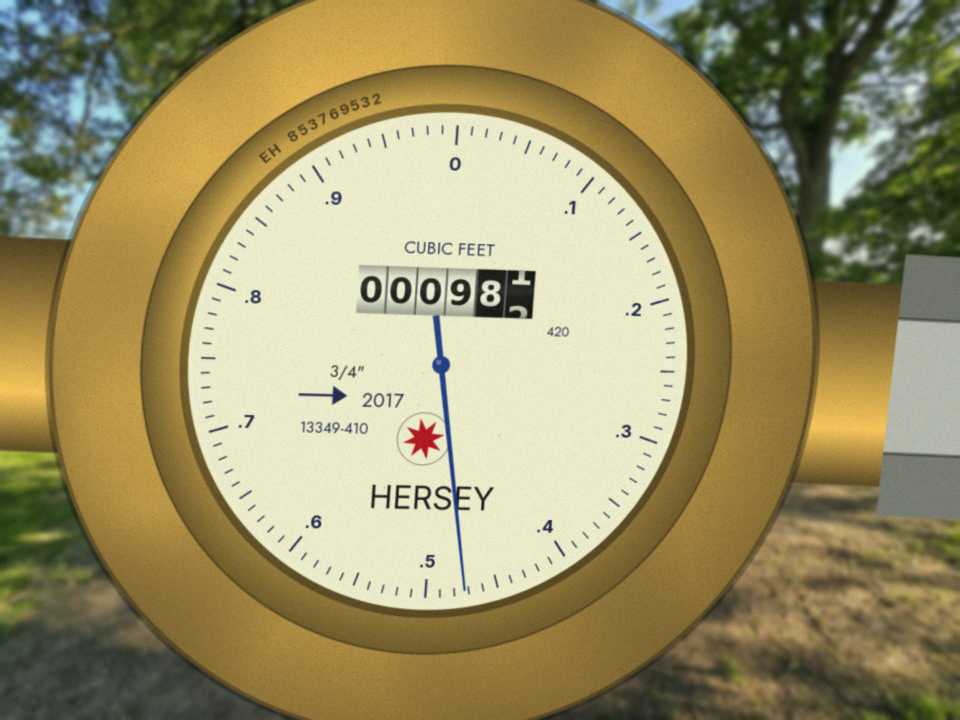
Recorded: 981.47 (ft³)
